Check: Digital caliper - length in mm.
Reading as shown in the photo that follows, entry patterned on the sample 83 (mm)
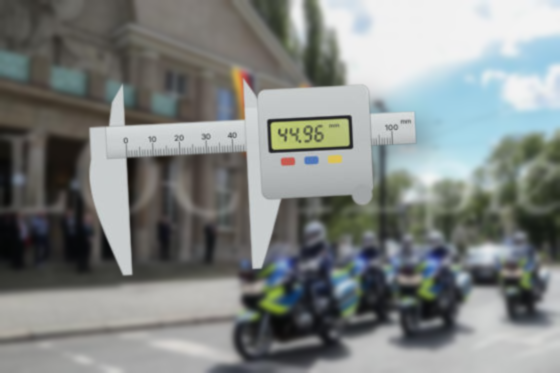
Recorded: 44.96 (mm)
